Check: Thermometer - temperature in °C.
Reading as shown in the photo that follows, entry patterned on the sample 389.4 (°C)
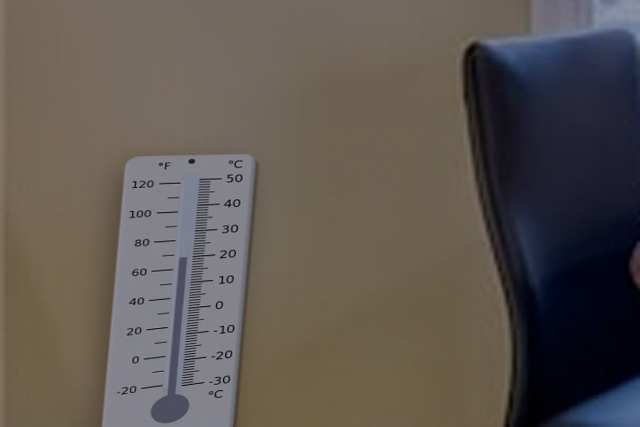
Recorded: 20 (°C)
